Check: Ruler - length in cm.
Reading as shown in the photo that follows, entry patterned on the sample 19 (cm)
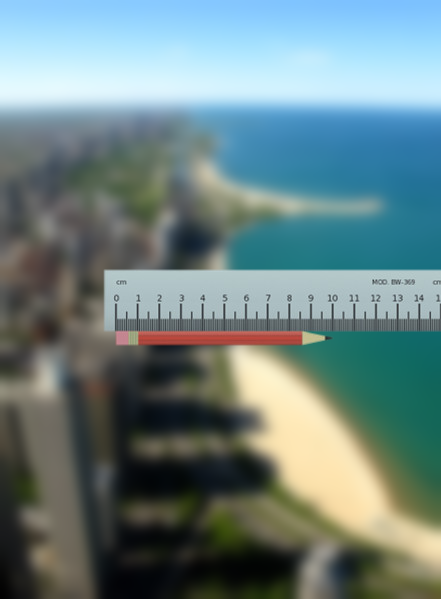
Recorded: 10 (cm)
